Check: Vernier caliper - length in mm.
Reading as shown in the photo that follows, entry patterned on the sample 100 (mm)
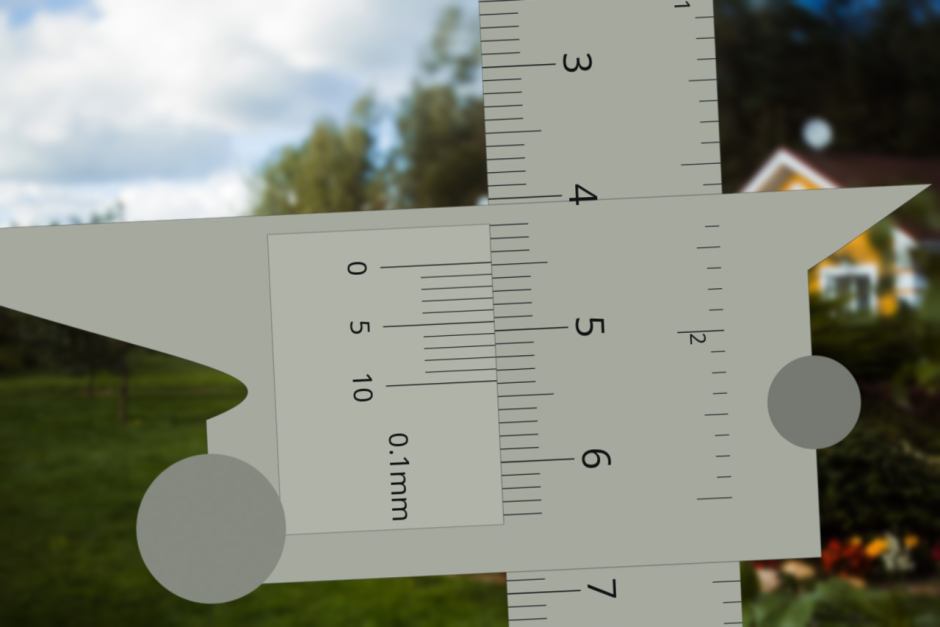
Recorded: 44.8 (mm)
